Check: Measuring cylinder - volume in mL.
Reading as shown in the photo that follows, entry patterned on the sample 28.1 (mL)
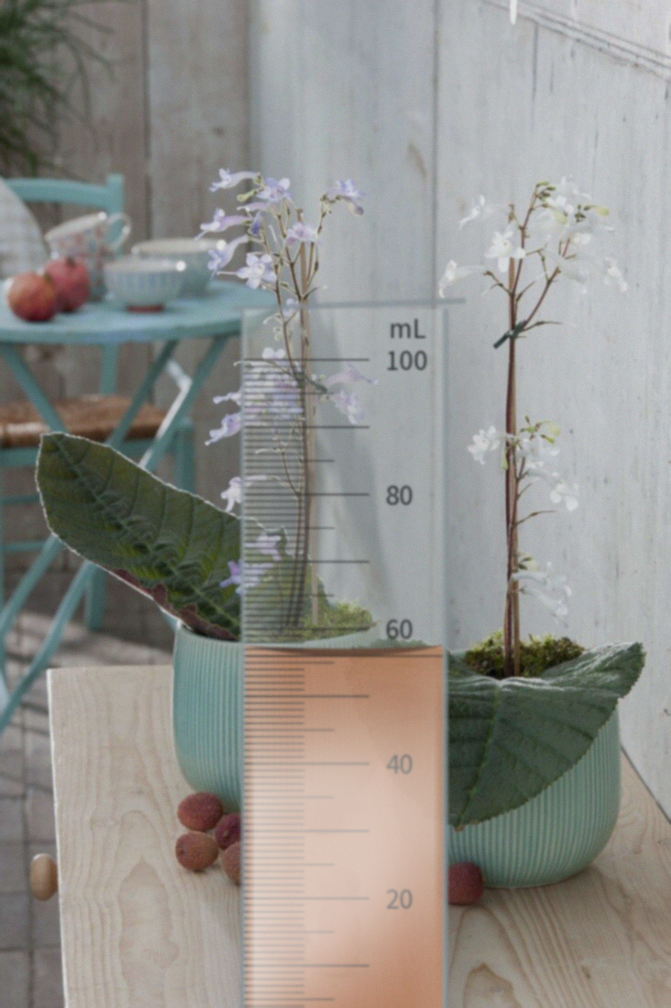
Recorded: 56 (mL)
